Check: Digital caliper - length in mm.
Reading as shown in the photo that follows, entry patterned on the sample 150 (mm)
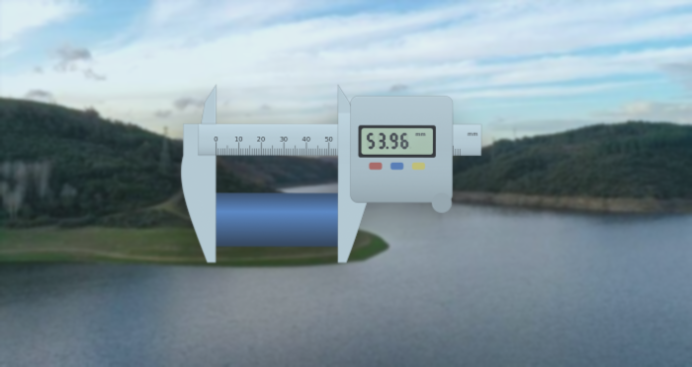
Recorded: 53.96 (mm)
